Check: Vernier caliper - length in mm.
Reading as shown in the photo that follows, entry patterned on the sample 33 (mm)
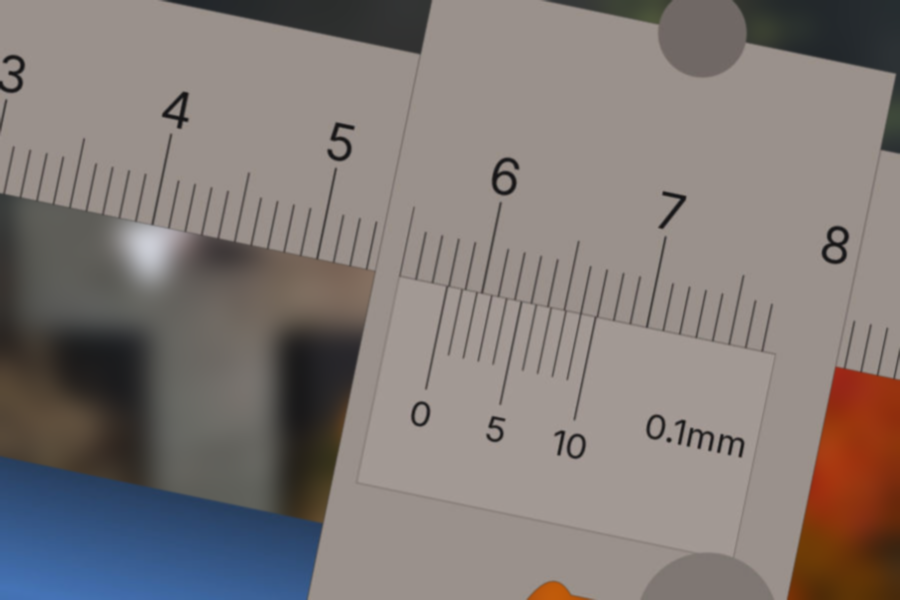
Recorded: 57.9 (mm)
